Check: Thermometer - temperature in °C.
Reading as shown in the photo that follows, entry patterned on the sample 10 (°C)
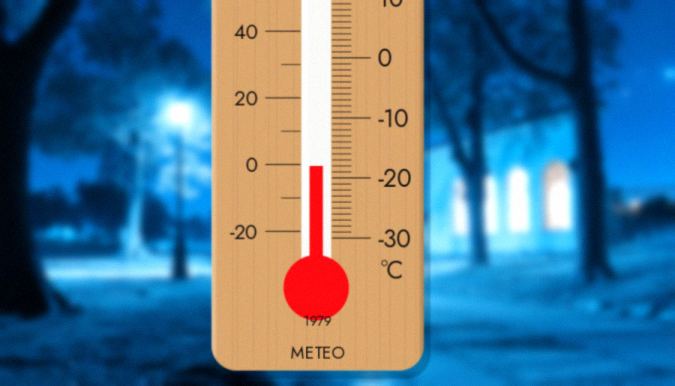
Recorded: -18 (°C)
